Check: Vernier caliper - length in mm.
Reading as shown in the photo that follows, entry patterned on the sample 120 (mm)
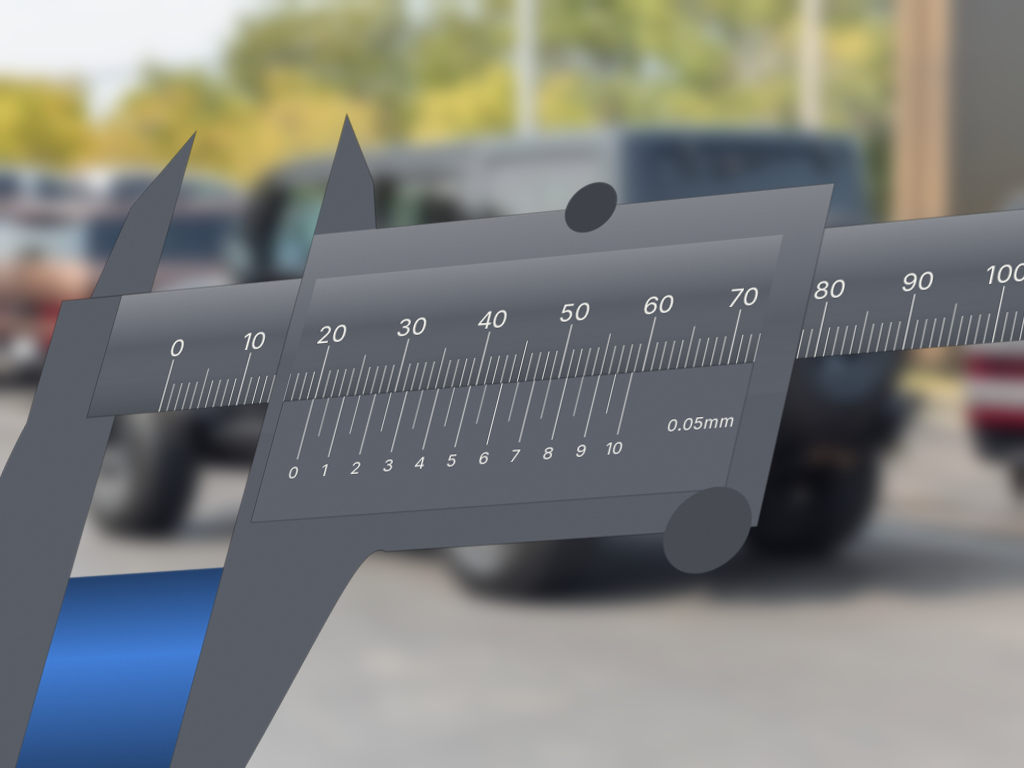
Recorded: 19.8 (mm)
